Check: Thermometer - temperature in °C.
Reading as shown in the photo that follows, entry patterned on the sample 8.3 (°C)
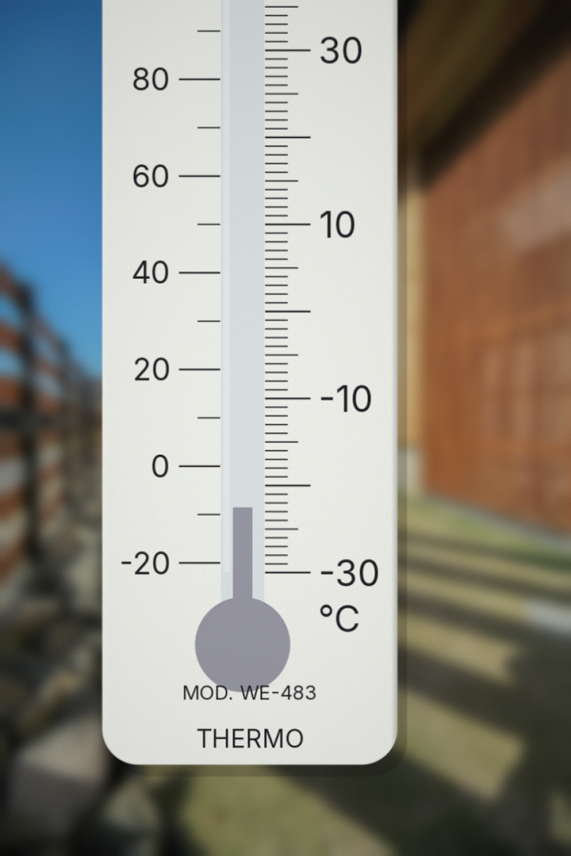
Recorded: -22.5 (°C)
